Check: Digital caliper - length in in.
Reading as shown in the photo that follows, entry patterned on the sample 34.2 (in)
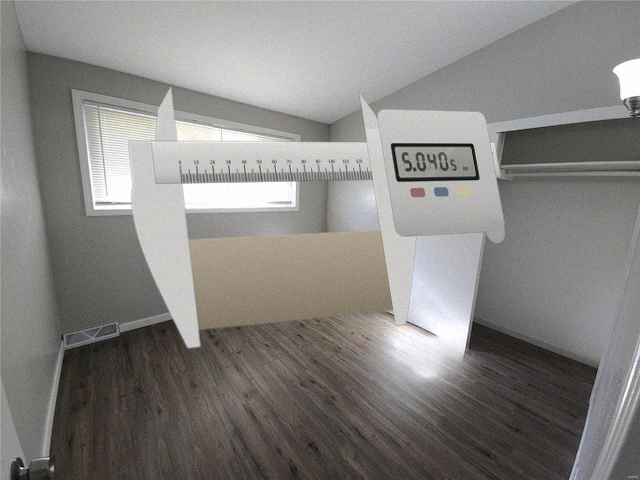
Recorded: 5.0405 (in)
